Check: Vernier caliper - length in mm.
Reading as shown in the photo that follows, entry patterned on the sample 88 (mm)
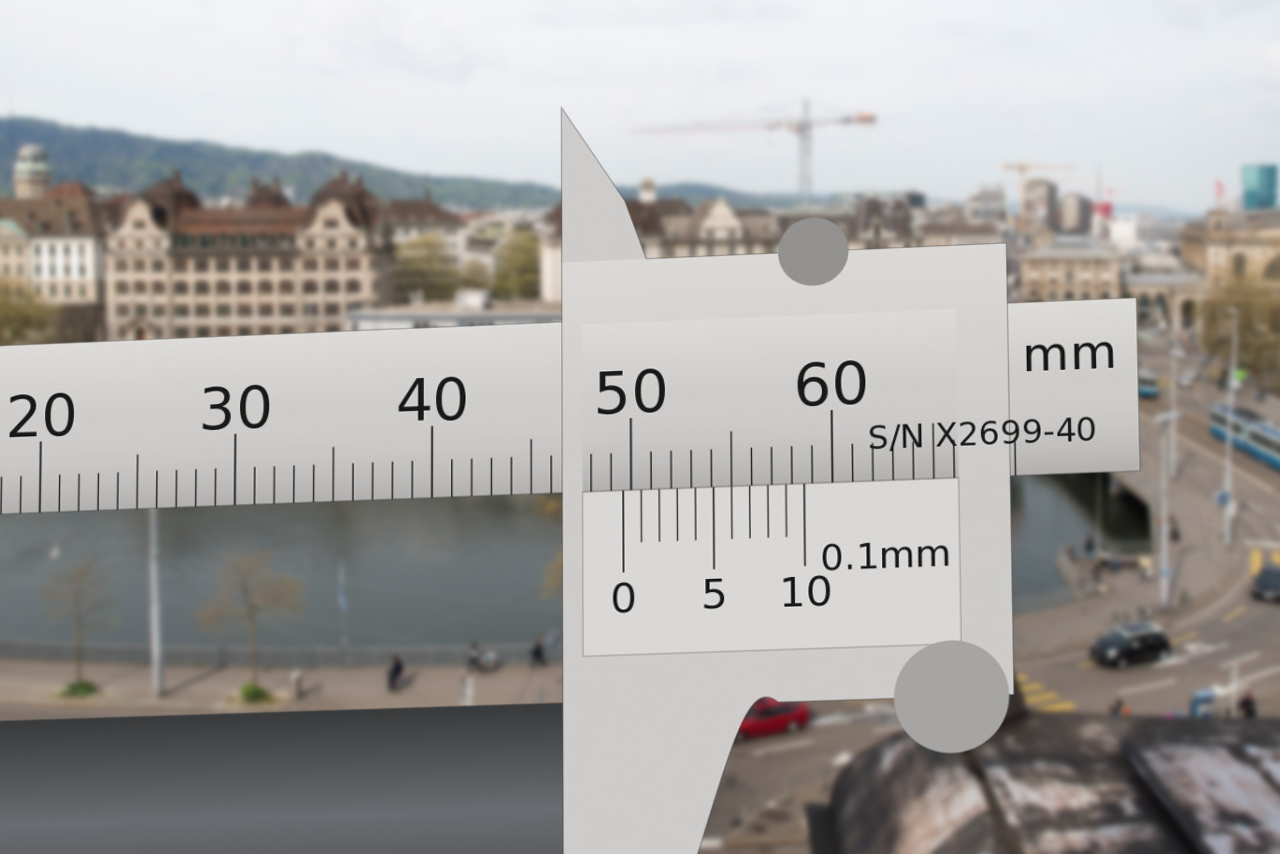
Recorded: 49.6 (mm)
